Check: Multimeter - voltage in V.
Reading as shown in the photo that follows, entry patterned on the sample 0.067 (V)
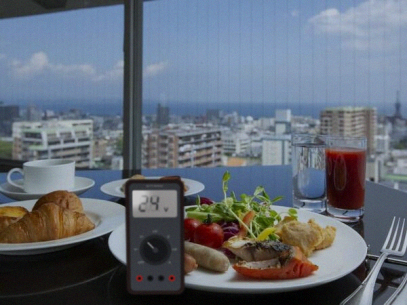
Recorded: 24 (V)
